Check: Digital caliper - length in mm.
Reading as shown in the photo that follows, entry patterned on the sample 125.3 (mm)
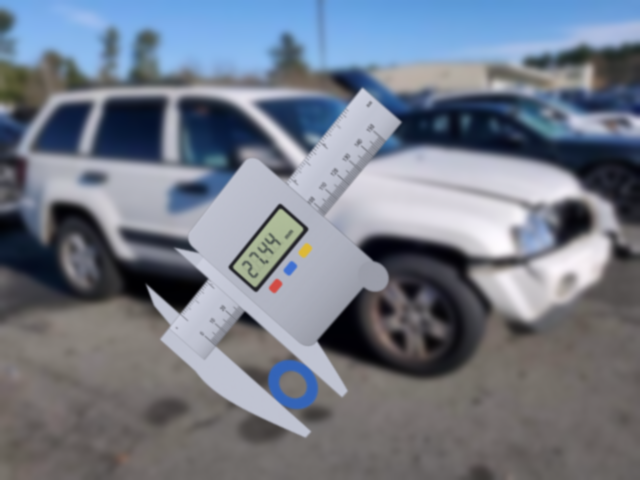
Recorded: 27.44 (mm)
